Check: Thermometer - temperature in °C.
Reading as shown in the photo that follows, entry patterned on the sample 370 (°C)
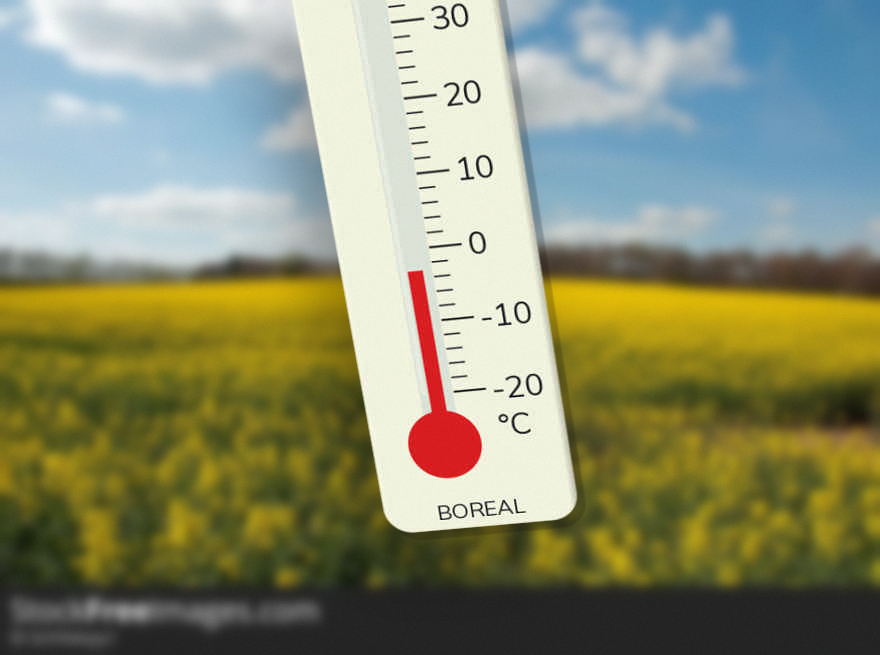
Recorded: -3 (°C)
